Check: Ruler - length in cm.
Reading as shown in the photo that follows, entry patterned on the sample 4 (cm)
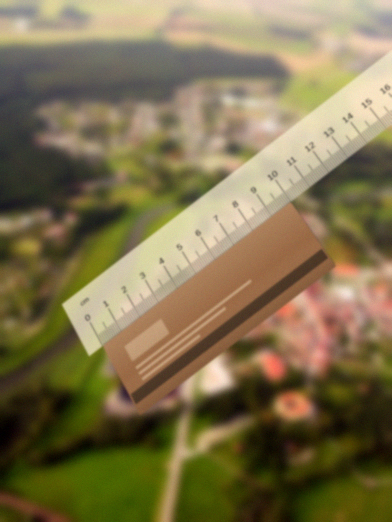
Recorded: 10 (cm)
